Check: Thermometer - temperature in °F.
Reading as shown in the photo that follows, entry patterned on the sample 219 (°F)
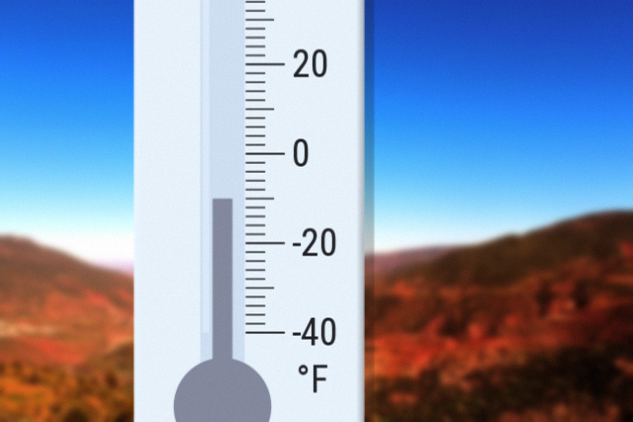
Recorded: -10 (°F)
